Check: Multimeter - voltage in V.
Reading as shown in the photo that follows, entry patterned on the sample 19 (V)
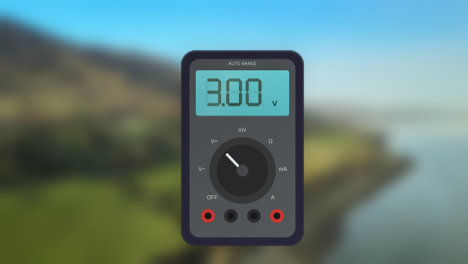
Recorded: 3.00 (V)
